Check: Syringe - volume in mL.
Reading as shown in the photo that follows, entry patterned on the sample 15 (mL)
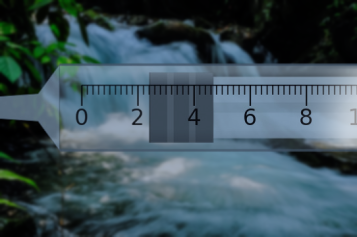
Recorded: 2.4 (mL)
